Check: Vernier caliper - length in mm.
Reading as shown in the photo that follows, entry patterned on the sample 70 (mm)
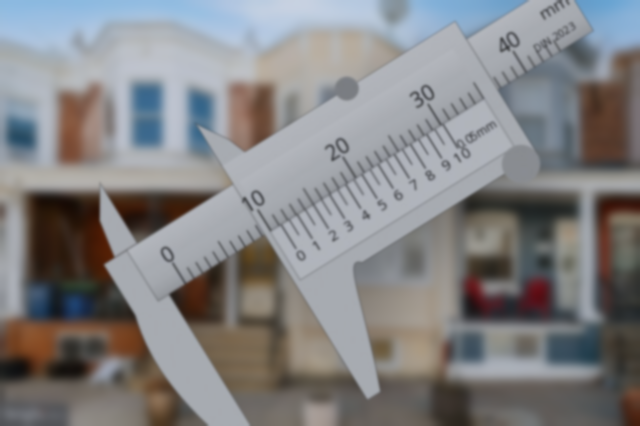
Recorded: 11.2 (mm)
